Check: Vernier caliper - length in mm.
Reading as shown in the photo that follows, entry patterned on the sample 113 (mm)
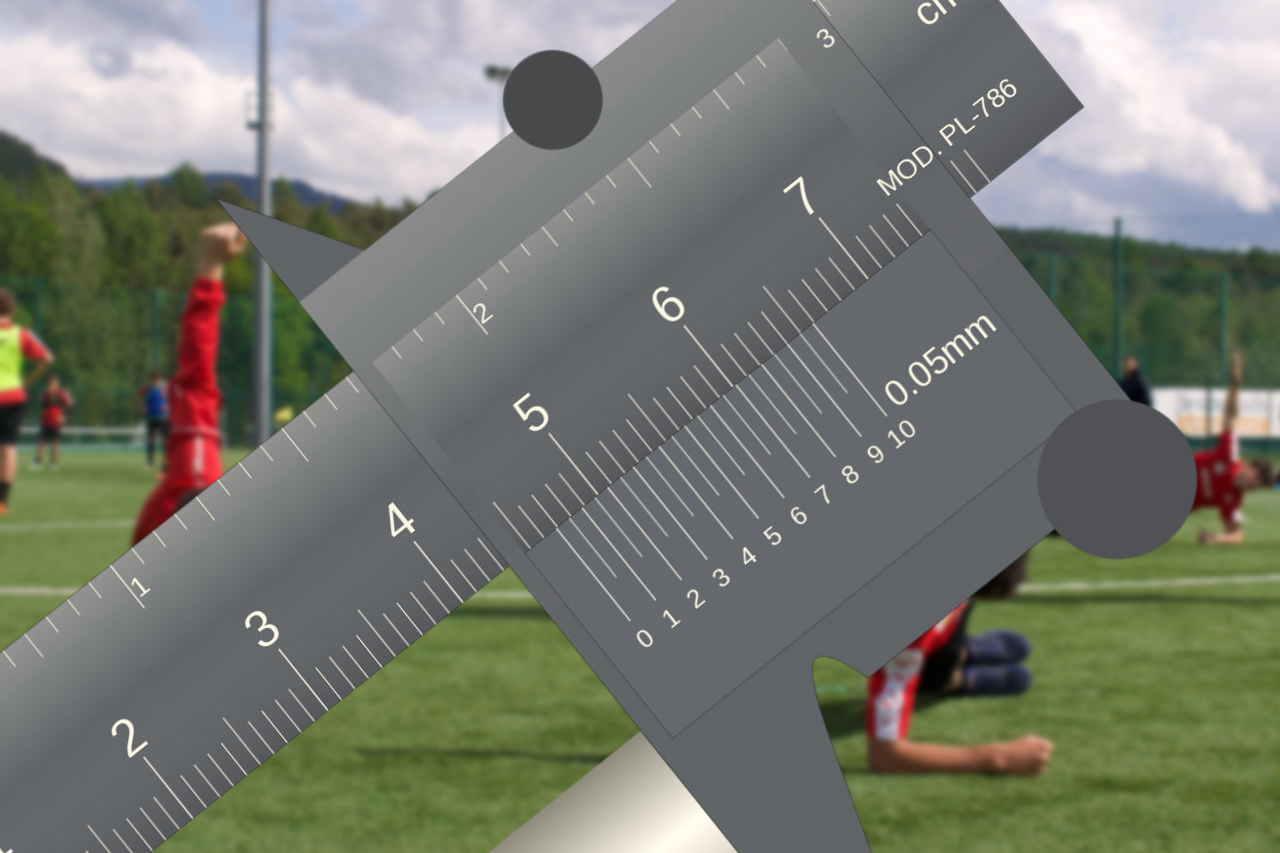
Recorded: 46.9 (mm)
